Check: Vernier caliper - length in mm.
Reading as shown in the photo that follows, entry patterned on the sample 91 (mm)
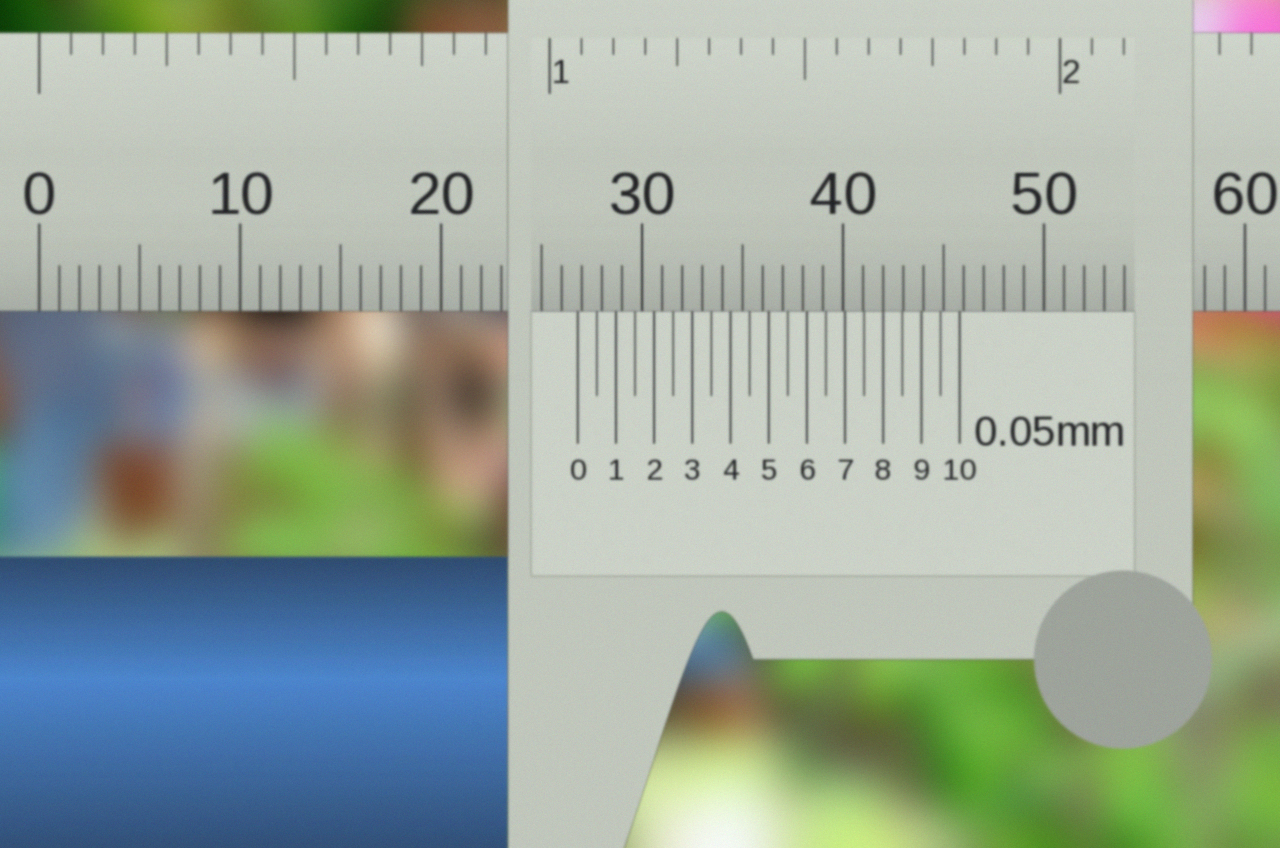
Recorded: 26.8 (mm)
